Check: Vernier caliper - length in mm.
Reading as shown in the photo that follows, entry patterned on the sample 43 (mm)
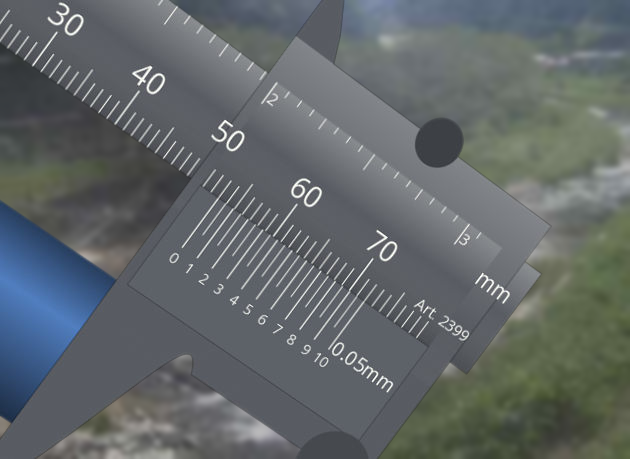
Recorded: 53.0 (mm)
